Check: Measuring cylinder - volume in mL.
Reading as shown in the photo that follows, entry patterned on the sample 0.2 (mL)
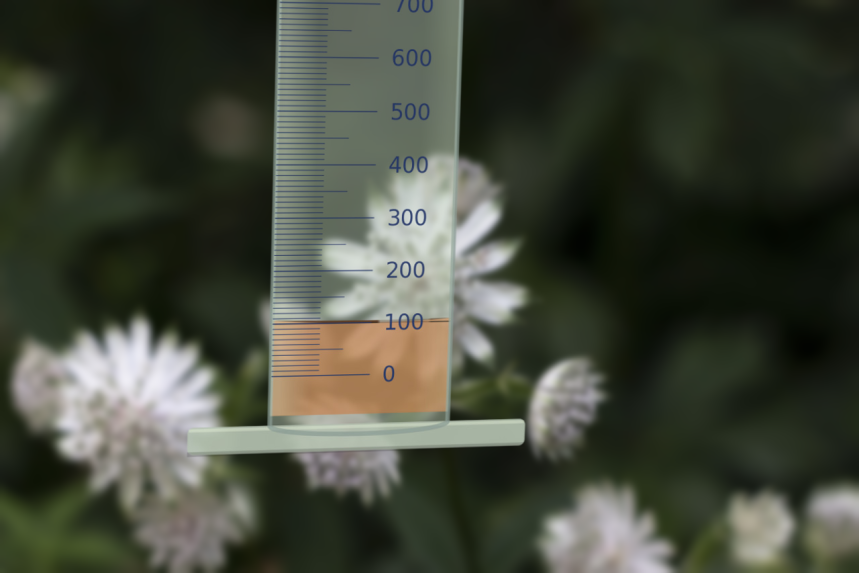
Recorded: 100 (mL)
